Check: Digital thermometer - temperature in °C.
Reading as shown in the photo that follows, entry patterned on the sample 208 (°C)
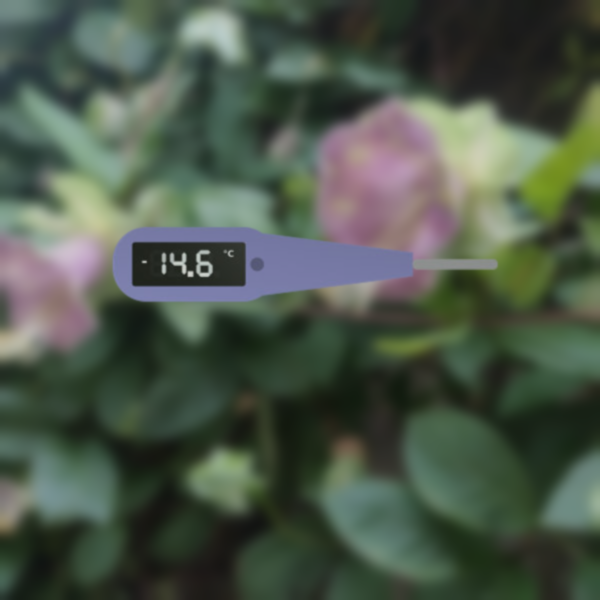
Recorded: -14.6 (°C)
